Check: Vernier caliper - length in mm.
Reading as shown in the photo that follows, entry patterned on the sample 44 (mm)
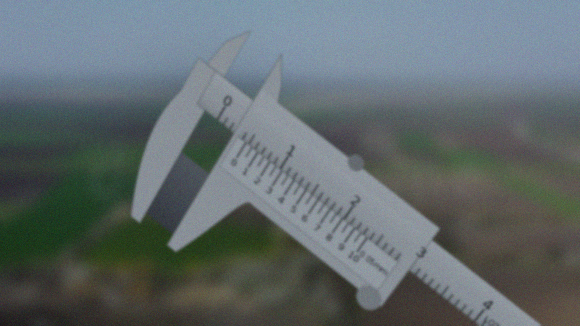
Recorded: 4.6 (mm)
